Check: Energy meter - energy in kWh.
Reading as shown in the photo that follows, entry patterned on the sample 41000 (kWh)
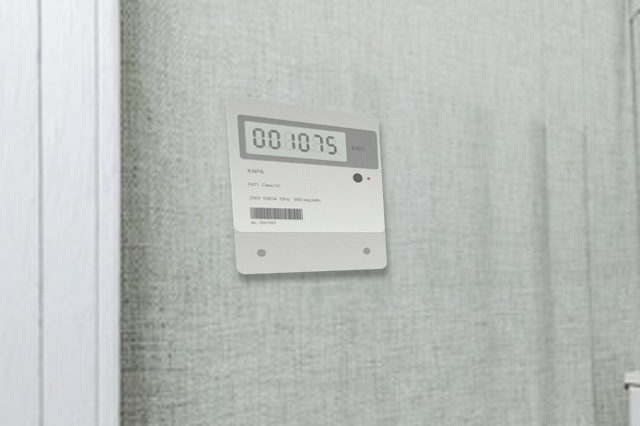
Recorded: 1075 (kWh)
